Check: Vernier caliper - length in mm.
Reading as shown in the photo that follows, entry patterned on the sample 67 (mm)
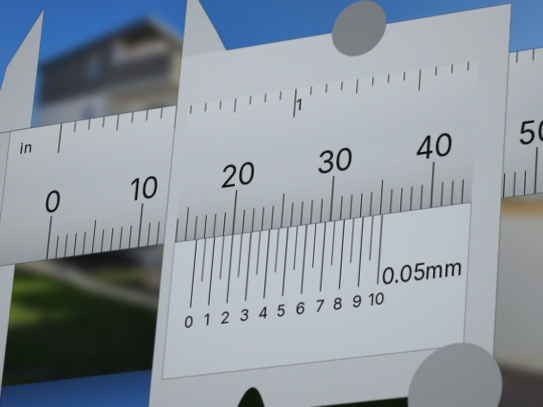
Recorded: 16.2 (mm)
